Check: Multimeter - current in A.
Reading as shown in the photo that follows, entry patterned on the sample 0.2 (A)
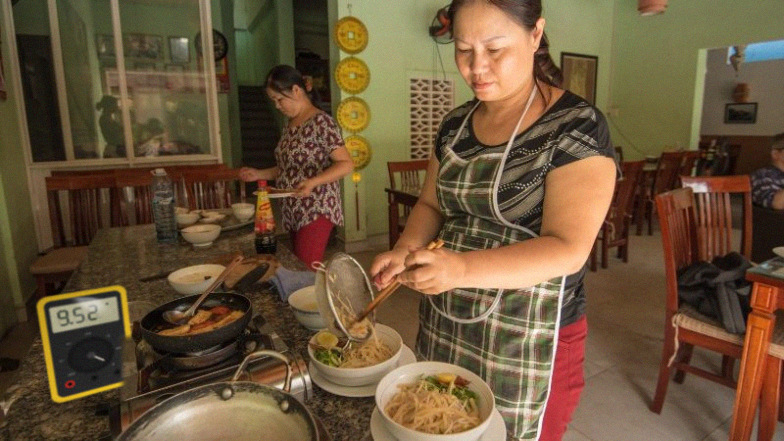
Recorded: 9.52 (A)
